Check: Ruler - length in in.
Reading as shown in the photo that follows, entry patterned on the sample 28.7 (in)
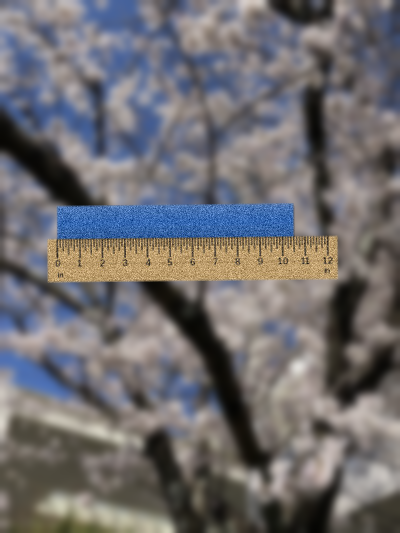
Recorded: 10.5 (in)
